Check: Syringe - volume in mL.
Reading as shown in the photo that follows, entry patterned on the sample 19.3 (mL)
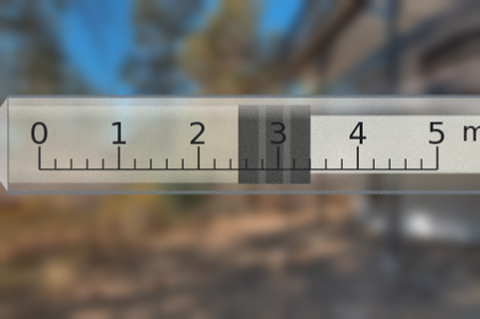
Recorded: 2.5 (mL)
